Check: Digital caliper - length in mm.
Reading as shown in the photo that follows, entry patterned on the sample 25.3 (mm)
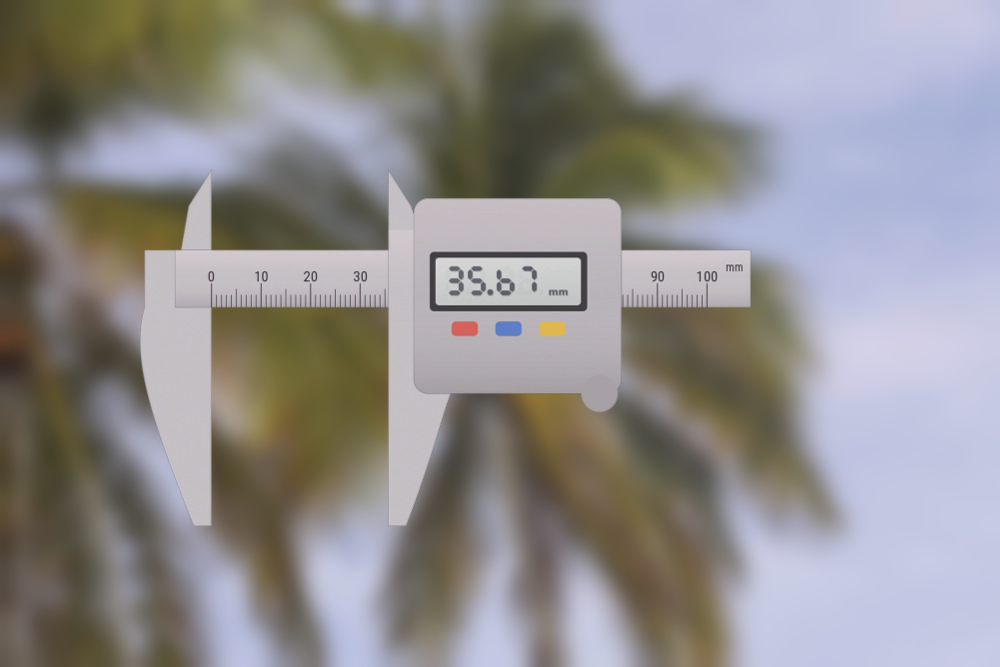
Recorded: 35.67 (mm)
